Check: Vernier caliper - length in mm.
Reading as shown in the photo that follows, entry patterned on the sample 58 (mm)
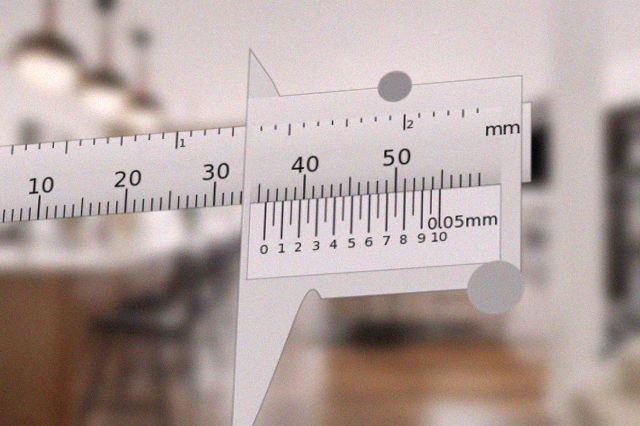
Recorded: 35.8 (mm)
